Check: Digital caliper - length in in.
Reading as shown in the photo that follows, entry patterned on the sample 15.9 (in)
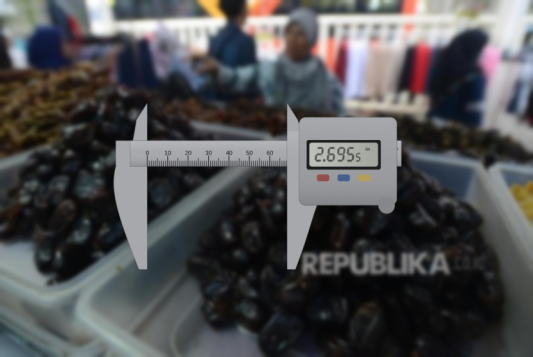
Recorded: 2.6955 (in)
